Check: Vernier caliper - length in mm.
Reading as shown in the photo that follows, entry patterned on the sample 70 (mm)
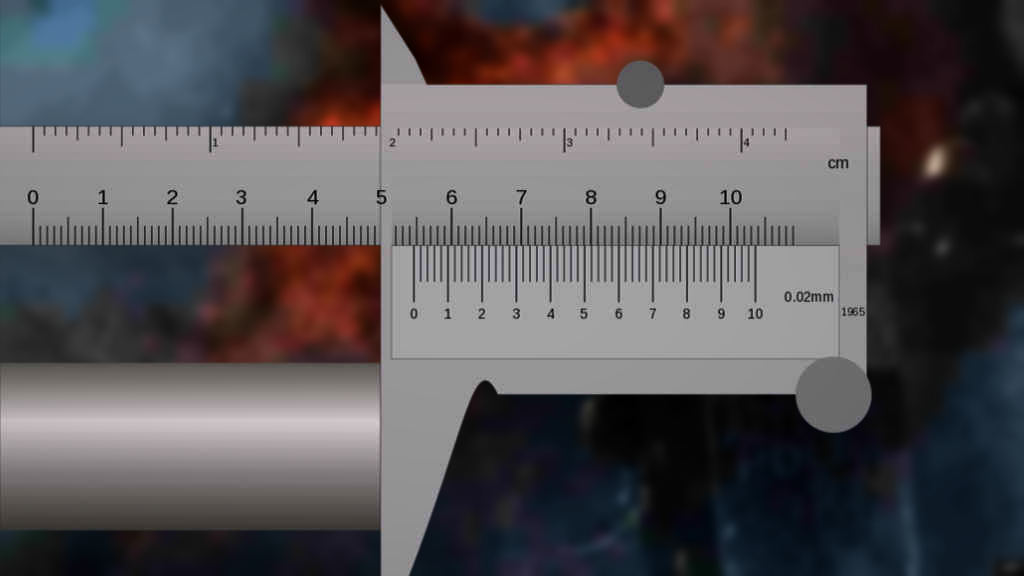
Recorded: 54.6 (mm)
